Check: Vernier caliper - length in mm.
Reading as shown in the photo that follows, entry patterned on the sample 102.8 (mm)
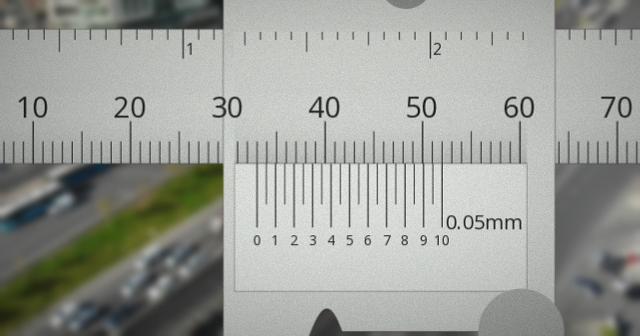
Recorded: 33.0 (mm)
